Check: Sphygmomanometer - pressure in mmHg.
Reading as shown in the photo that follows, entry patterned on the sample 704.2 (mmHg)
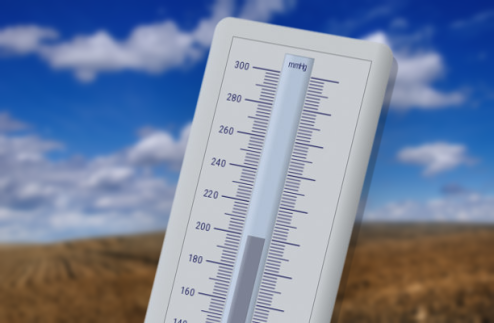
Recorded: 200 (mmHg)
